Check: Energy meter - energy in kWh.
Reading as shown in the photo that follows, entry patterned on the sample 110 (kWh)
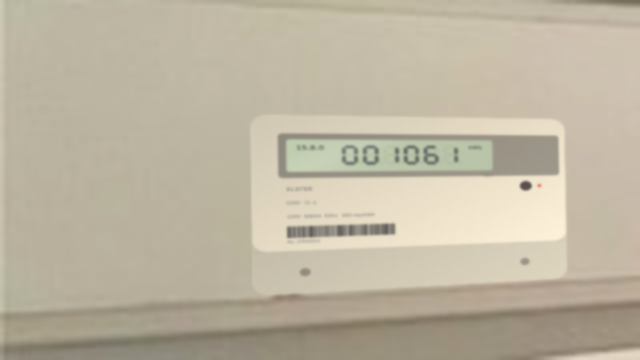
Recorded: 1061 (kWh)
